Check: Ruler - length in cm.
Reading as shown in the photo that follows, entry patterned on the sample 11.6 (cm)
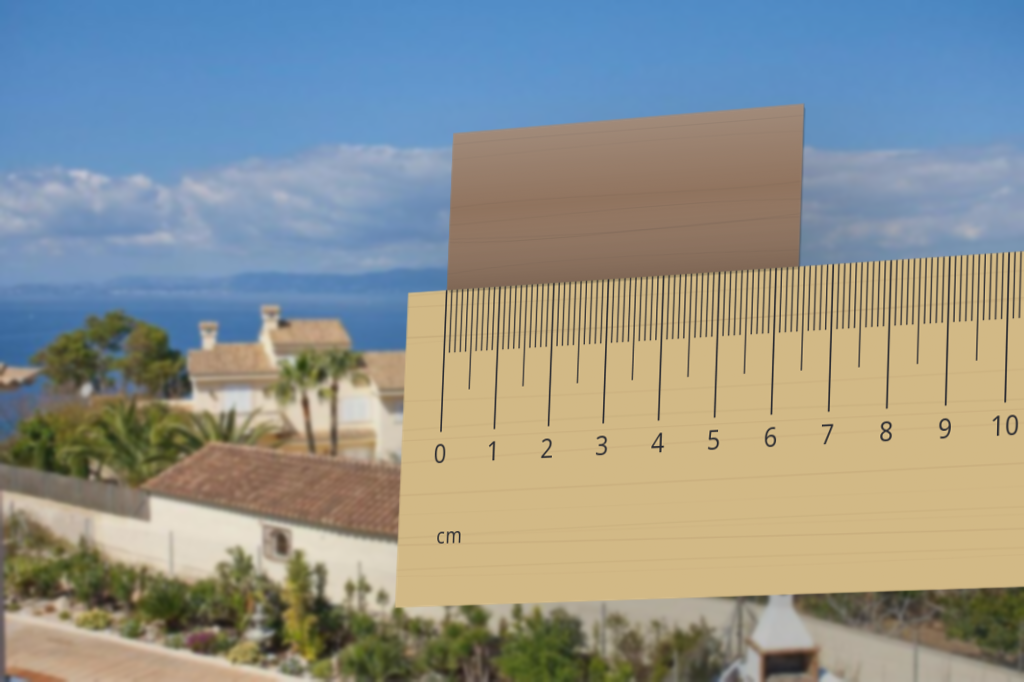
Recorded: 6.4 (cm)
